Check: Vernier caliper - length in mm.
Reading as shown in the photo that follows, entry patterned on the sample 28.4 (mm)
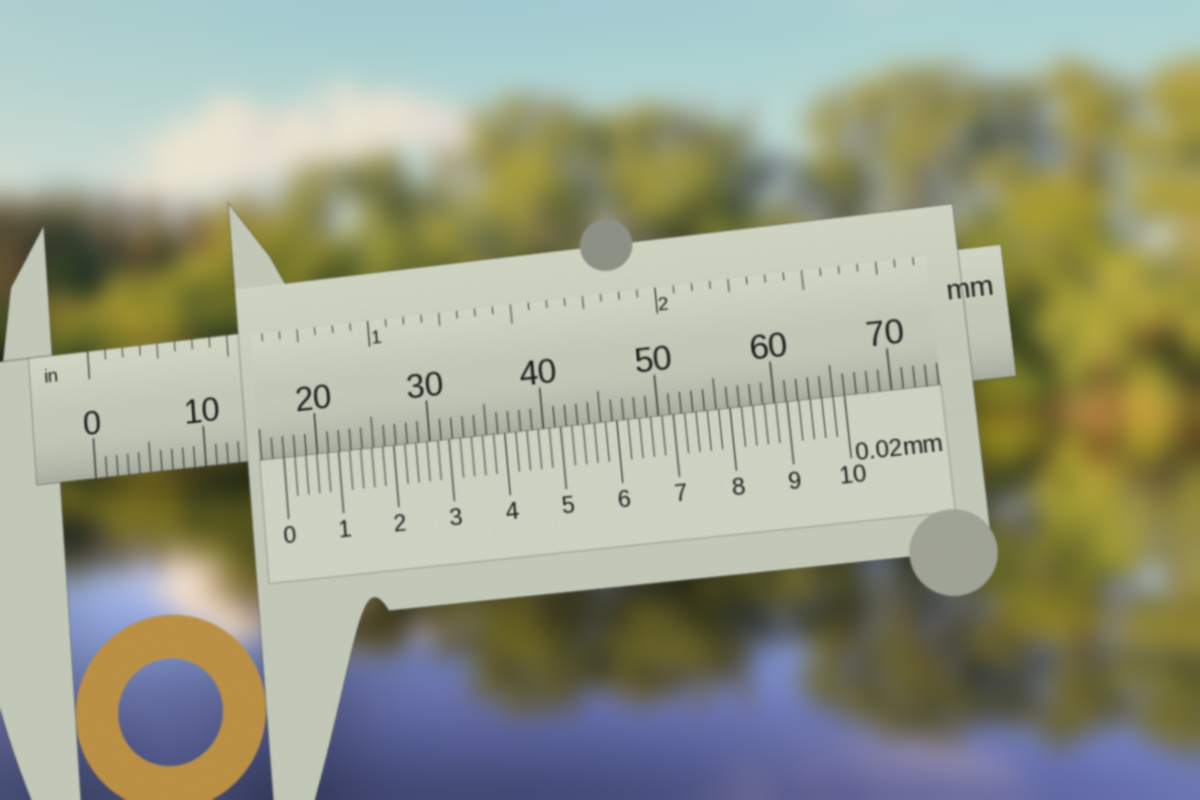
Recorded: 17.0 (mm)
